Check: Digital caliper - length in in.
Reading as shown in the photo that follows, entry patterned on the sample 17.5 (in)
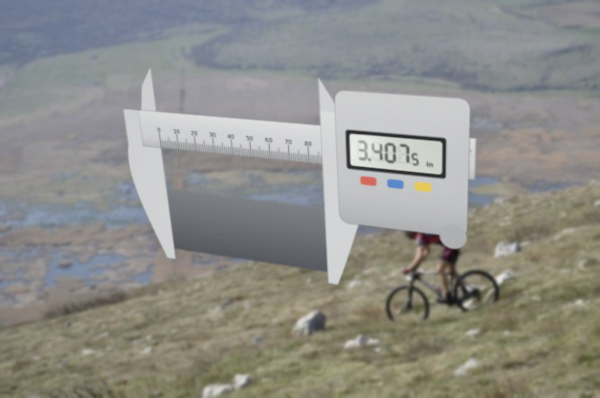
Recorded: 3.4075 (in)
